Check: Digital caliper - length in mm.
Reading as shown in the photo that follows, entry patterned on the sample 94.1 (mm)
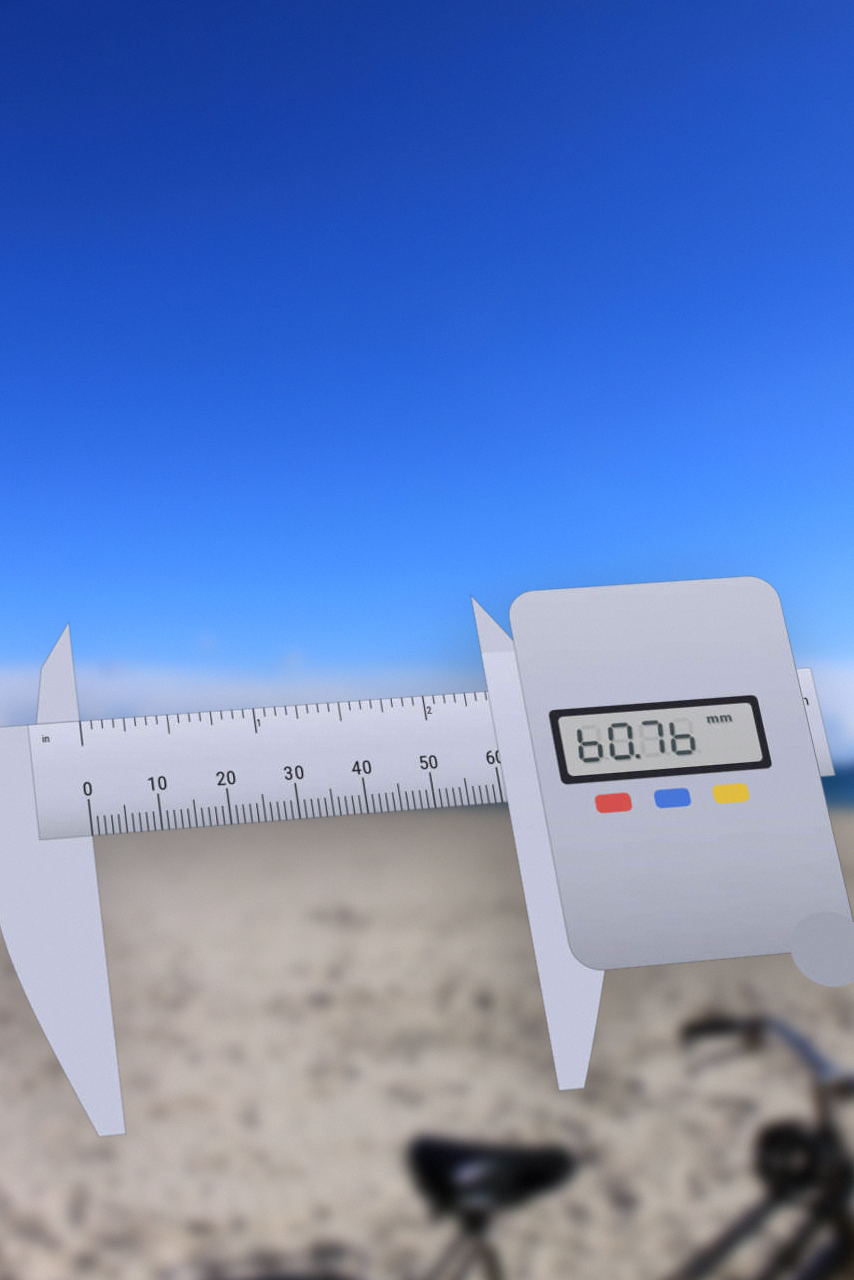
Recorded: 60.76 (mm)
